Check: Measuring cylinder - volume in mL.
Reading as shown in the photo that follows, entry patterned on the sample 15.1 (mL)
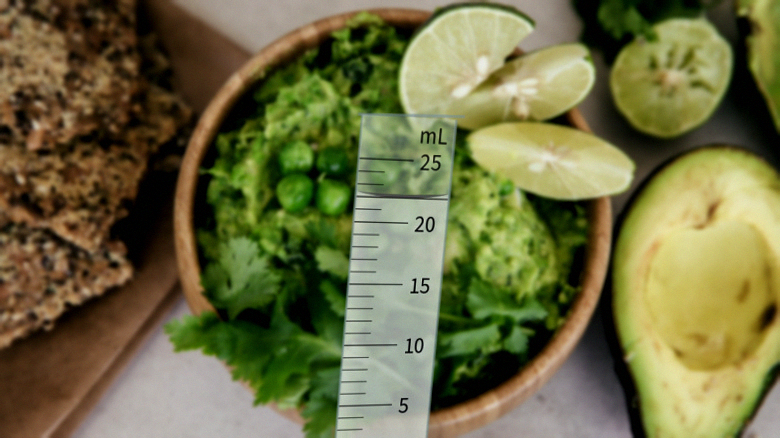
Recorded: 22 (mL)
